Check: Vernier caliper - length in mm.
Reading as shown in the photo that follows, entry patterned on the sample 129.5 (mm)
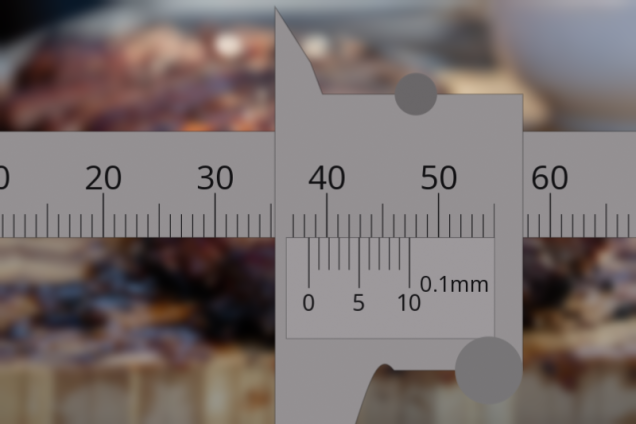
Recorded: 38.4 (mm)
